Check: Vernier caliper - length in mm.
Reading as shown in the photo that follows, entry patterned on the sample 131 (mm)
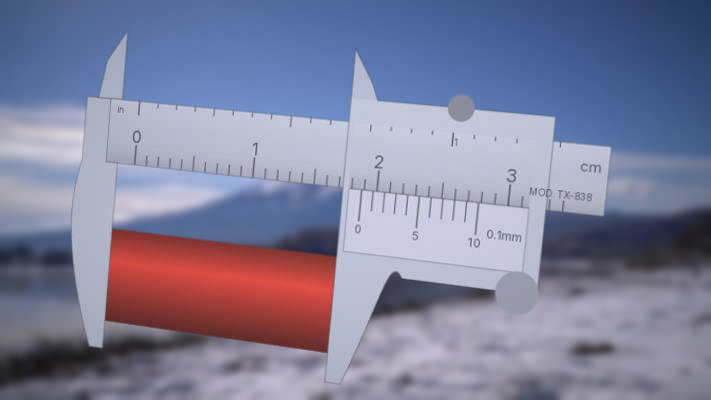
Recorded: 18.8 (mm)
